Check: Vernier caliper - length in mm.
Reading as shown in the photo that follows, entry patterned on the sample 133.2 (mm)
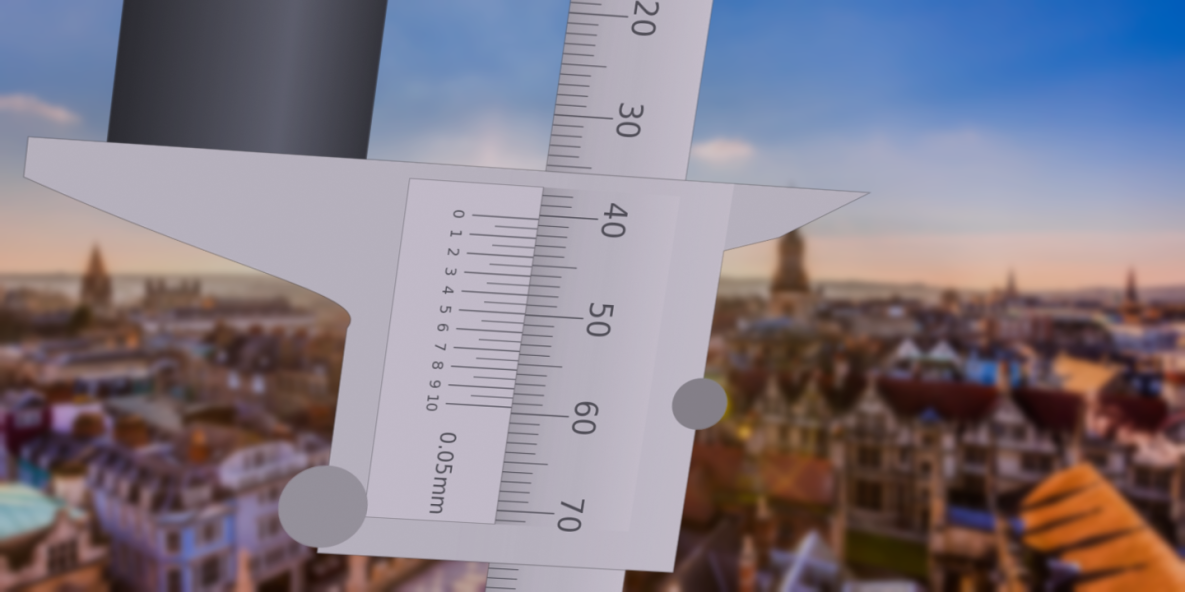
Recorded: 40.4 (mm)
